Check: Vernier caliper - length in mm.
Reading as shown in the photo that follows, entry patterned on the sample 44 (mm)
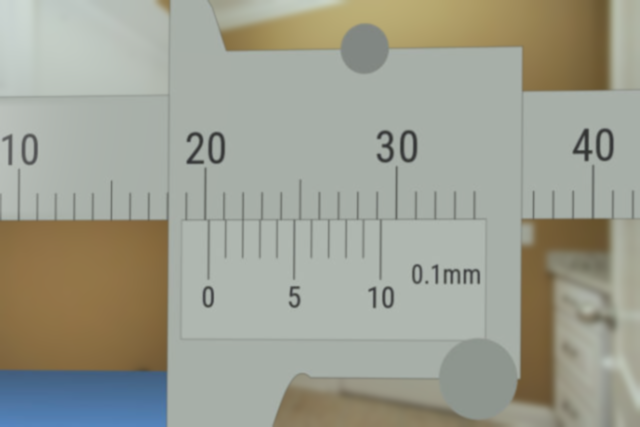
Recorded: 20.2 (mm)
